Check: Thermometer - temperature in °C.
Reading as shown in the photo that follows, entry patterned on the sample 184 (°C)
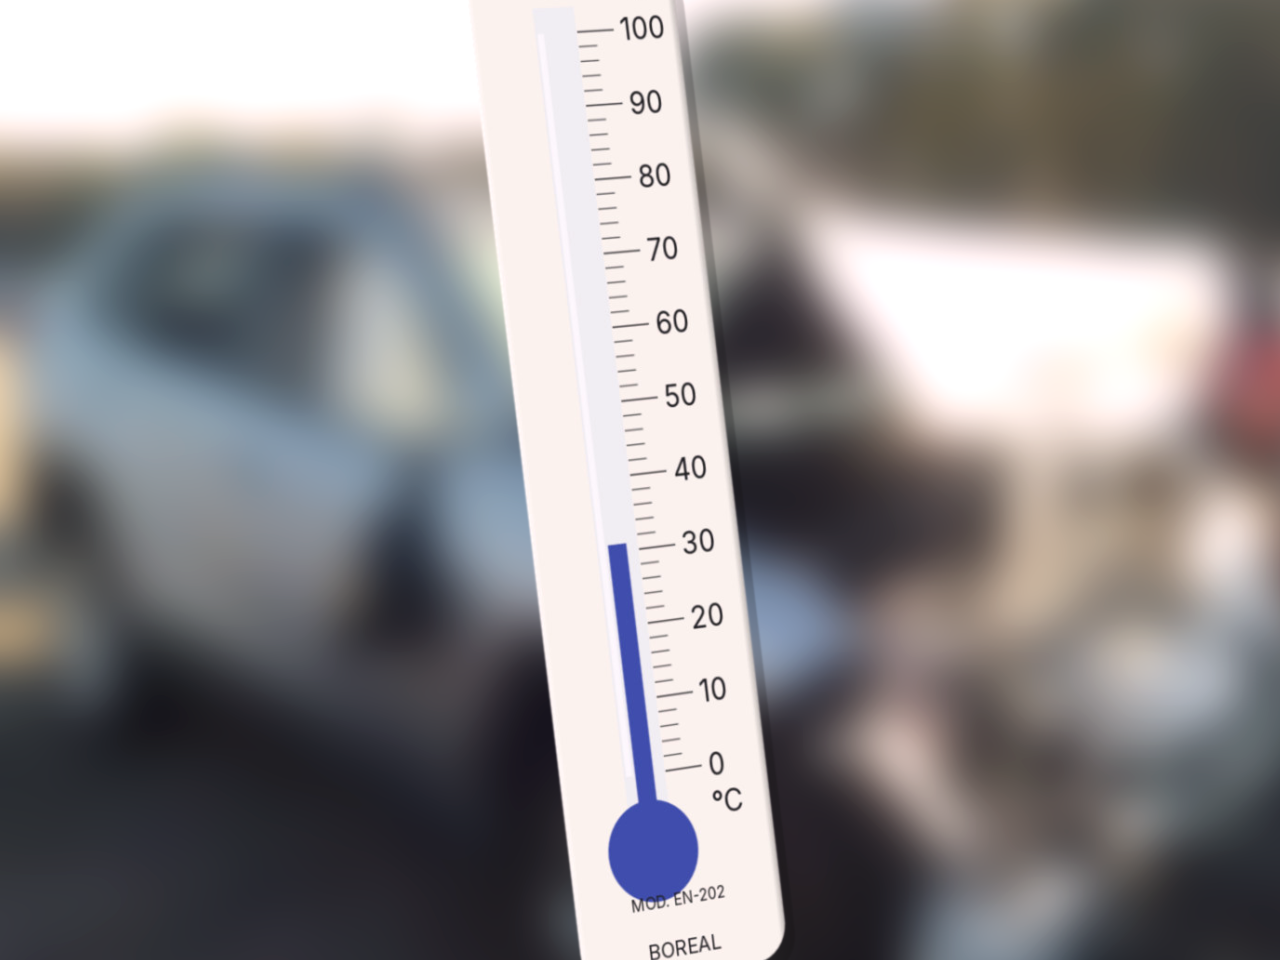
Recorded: 31 (°C)
